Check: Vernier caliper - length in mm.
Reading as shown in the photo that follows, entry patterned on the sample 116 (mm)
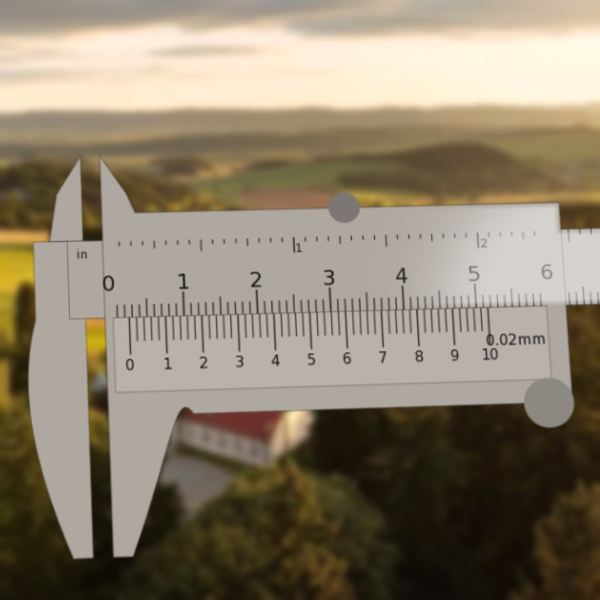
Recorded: 2.6 (mm)
